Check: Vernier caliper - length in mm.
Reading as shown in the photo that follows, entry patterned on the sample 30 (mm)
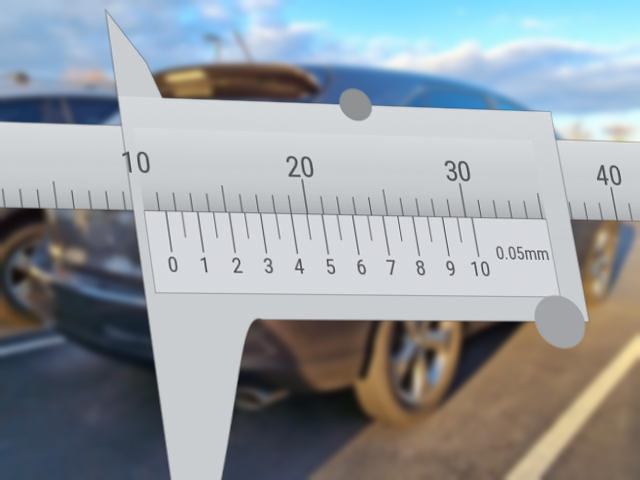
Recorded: 11.4 (mm)
